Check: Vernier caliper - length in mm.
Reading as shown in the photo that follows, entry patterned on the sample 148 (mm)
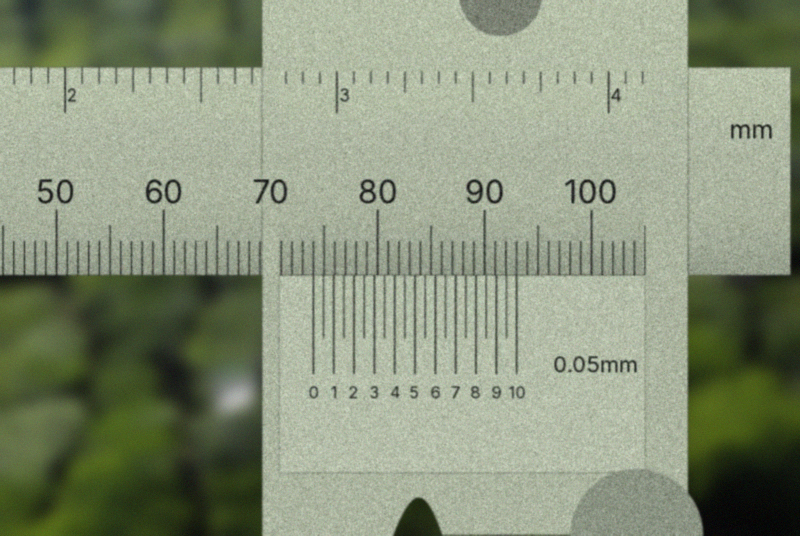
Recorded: 74.0 (mm)
